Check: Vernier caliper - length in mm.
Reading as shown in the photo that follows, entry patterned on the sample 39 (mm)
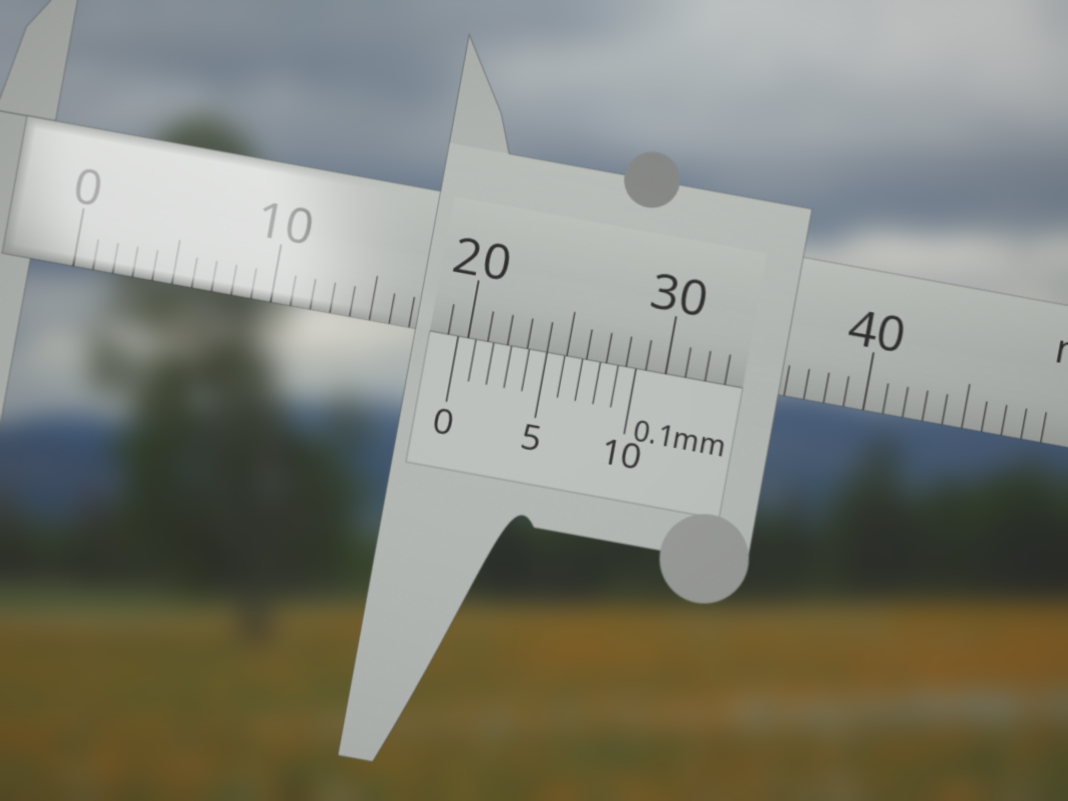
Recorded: 19.5 (mm)
